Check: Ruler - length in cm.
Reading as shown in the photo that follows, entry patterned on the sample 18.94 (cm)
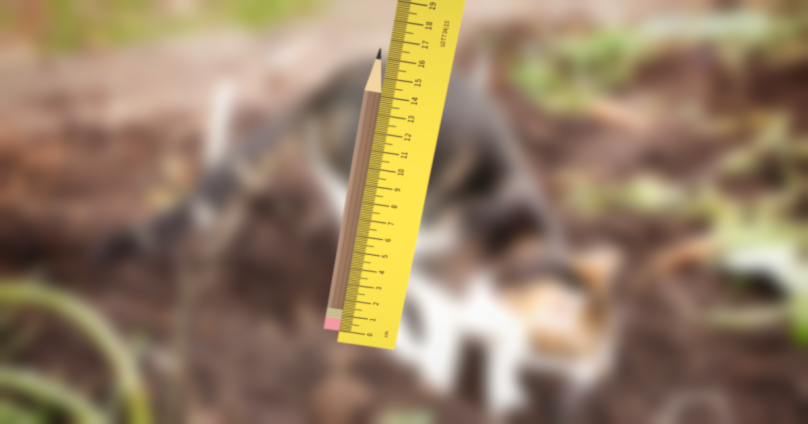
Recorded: 16.5 (cm)
